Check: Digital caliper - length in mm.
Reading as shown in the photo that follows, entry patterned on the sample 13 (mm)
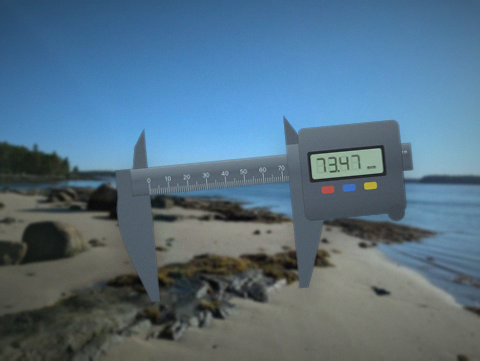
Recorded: 73.47 (mm)
